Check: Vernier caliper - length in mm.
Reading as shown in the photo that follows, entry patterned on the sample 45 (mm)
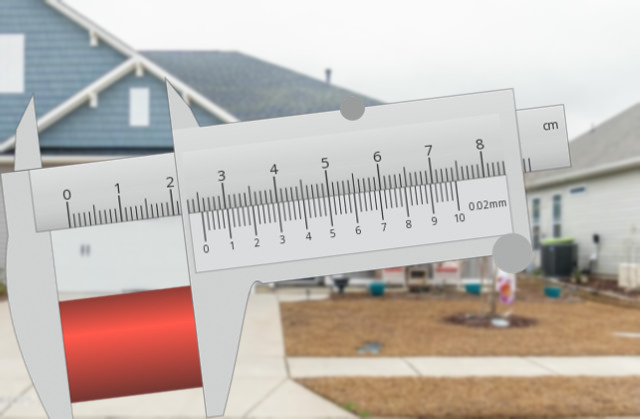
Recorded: 25.5 (mm)
